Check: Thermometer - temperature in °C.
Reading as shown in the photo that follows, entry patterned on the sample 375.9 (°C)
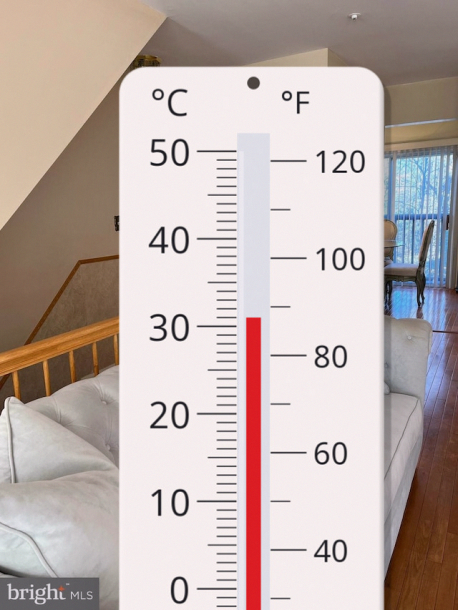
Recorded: 31 (°C)
